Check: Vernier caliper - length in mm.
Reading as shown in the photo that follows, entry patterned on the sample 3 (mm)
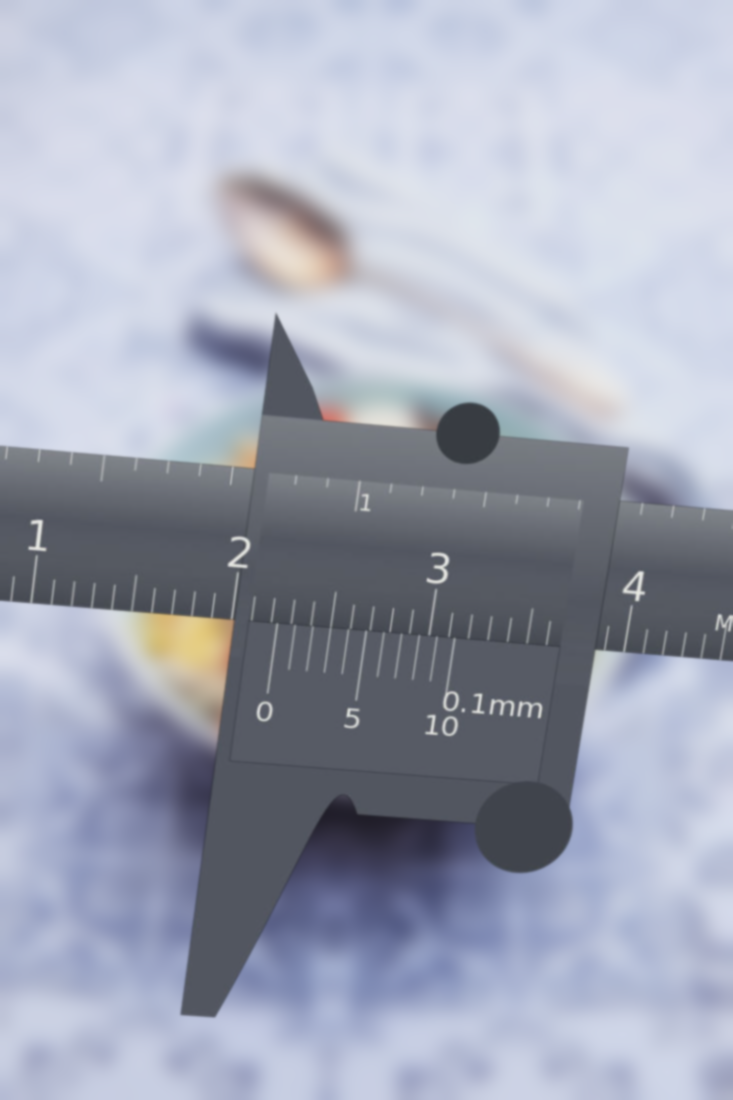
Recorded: 22.3 (mm)
